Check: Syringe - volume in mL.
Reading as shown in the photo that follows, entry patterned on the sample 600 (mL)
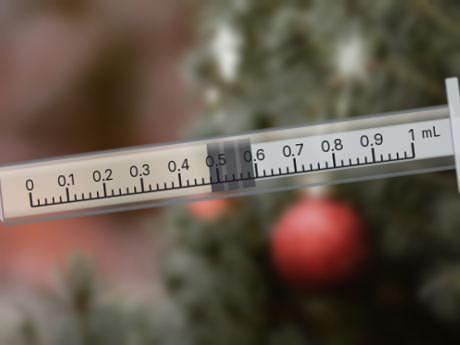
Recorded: 0.48 (mL)
